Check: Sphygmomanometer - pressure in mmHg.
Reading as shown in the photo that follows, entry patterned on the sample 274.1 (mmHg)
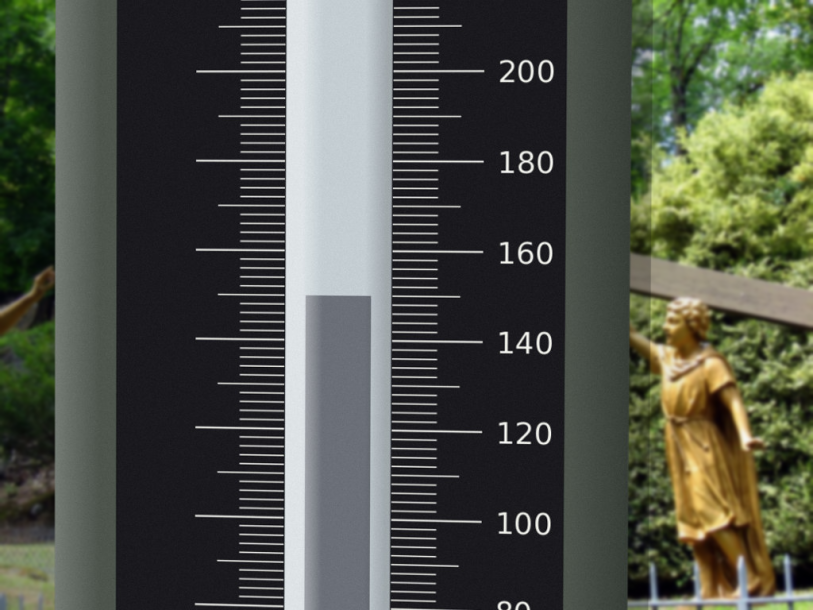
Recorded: 150 (mmHg)
